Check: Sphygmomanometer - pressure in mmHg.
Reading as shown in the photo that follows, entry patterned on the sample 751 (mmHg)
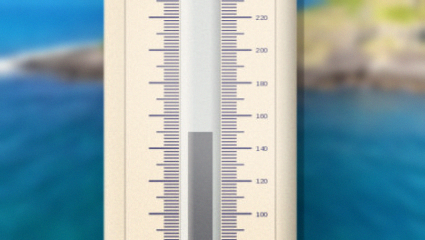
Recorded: 150 (mmHg)
